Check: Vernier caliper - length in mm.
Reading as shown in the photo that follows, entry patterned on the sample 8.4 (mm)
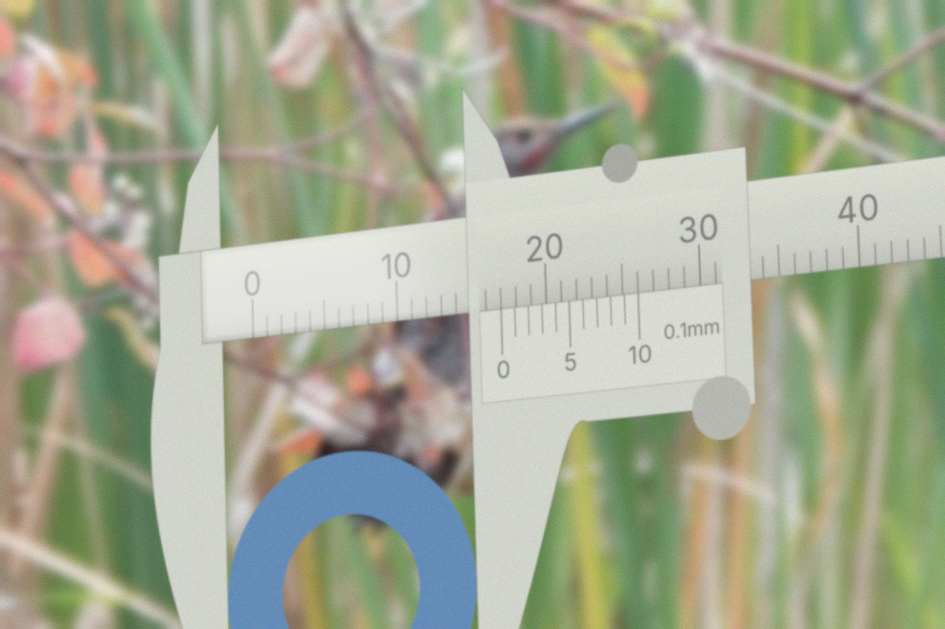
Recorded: 17.0 (mm)
